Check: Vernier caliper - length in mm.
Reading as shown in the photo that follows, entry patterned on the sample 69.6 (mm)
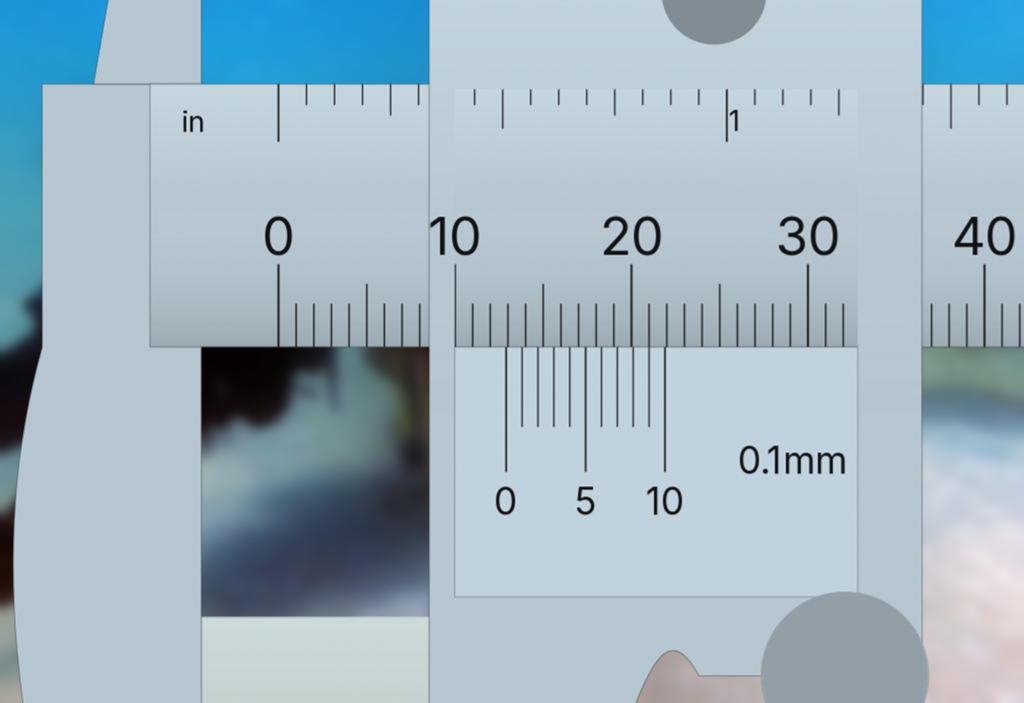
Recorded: 12.9 (mm)
